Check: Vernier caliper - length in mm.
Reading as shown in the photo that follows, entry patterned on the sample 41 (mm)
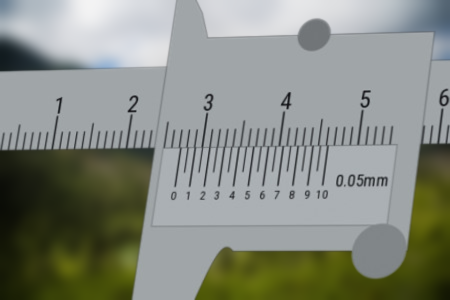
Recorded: 27.2 (mm)
